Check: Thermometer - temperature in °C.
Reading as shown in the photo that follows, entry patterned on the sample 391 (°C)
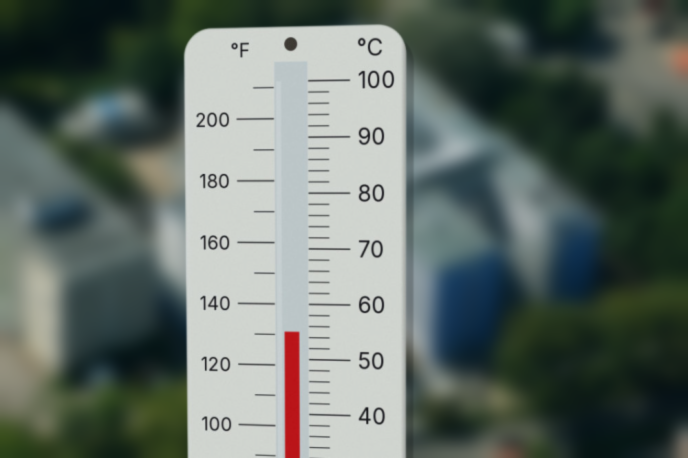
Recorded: 55 (°C)
